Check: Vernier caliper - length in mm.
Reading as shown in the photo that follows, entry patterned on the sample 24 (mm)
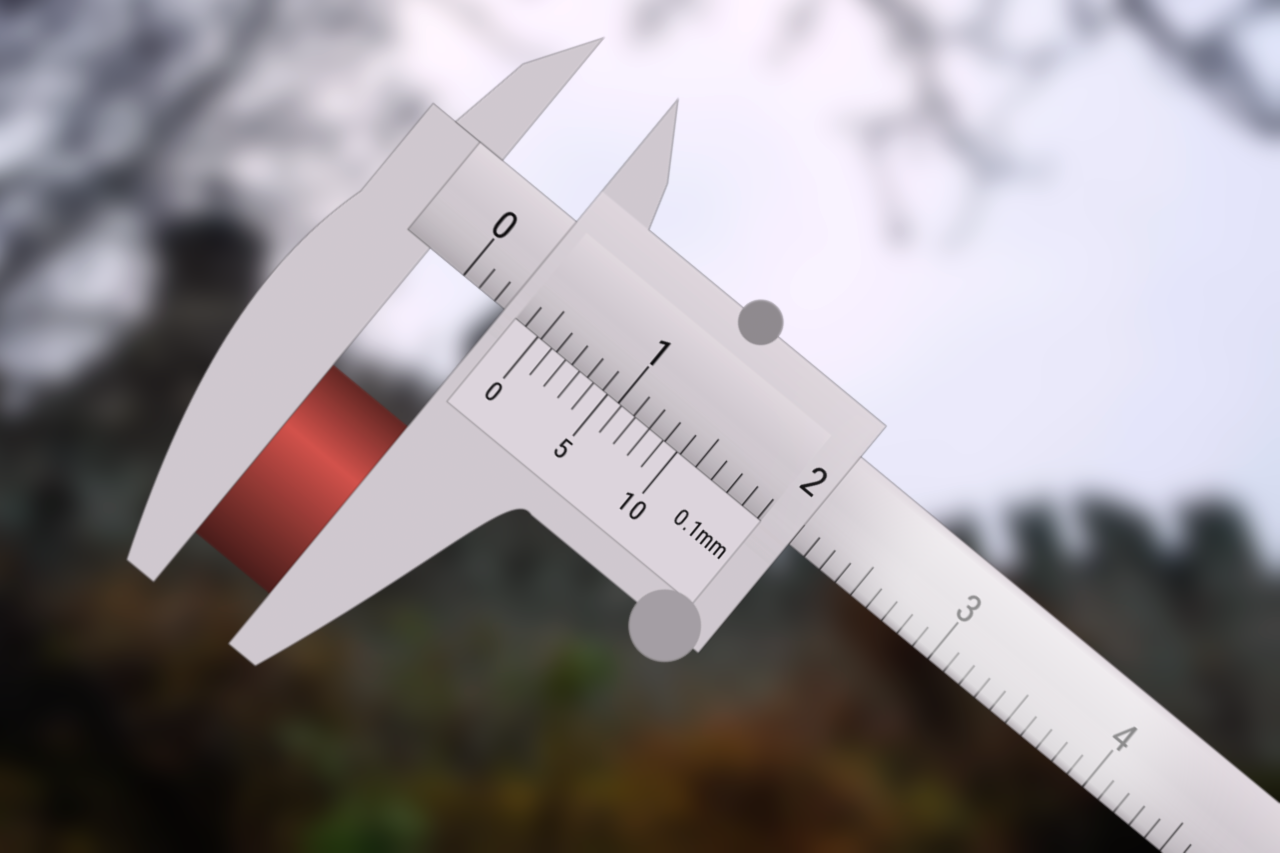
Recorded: 4.8 (mm)
